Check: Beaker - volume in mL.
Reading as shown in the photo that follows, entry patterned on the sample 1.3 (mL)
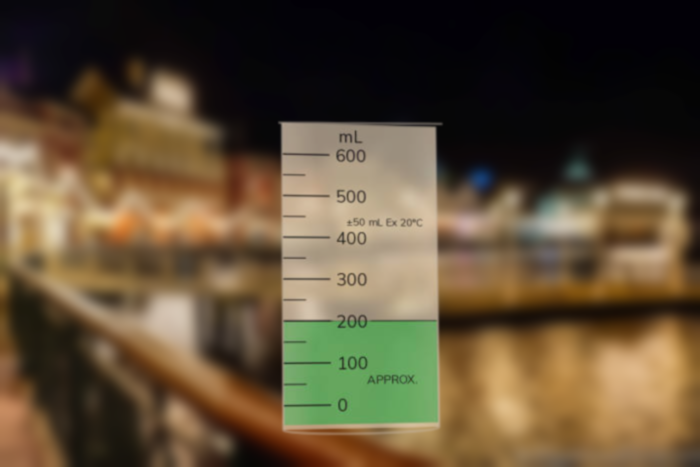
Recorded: 200 (mL)
